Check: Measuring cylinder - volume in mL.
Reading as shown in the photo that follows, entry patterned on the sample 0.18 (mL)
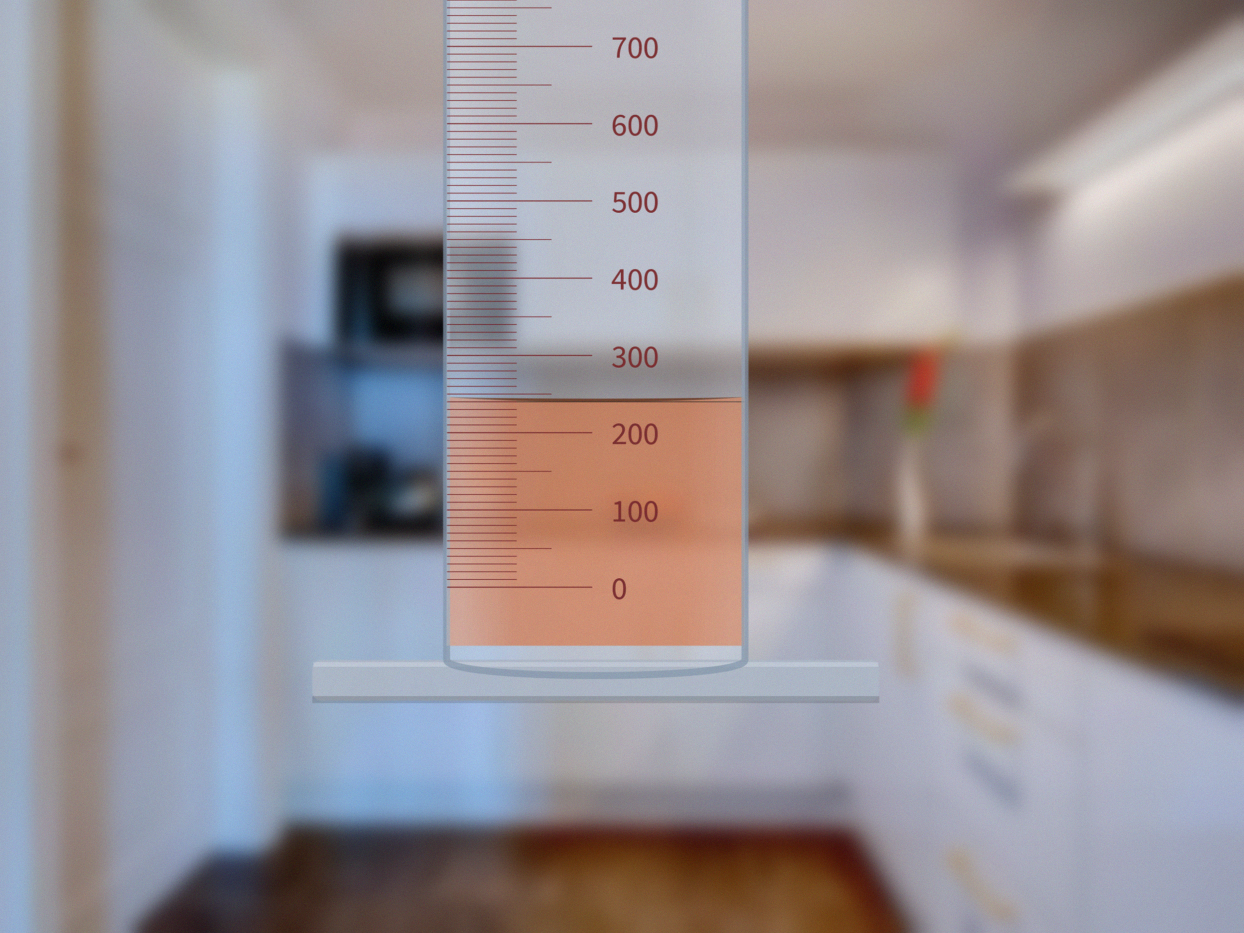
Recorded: 240 (mL)
